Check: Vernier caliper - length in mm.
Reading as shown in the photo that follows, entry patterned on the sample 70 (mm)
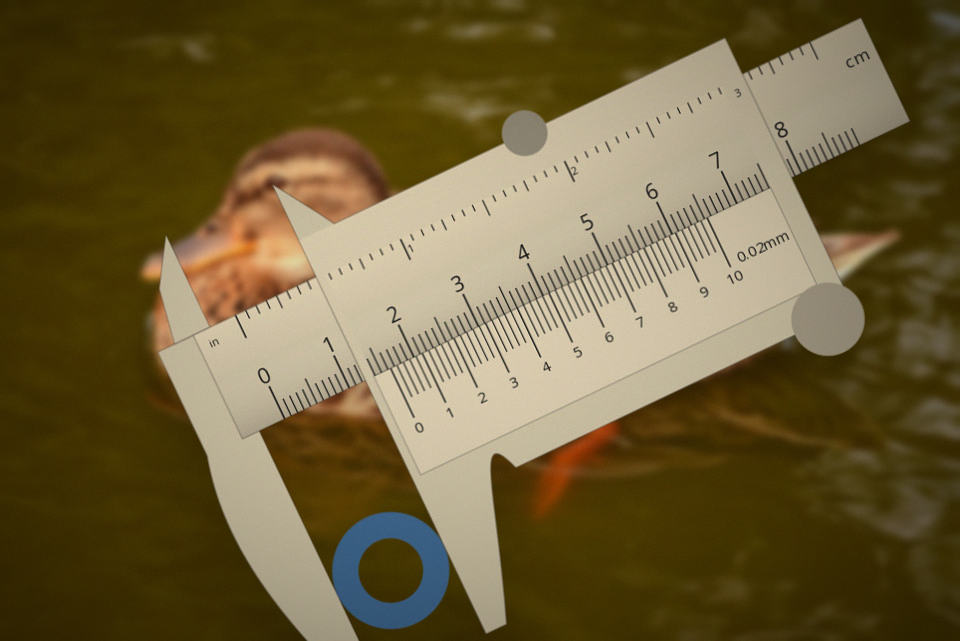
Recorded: 16.4 (mm)
